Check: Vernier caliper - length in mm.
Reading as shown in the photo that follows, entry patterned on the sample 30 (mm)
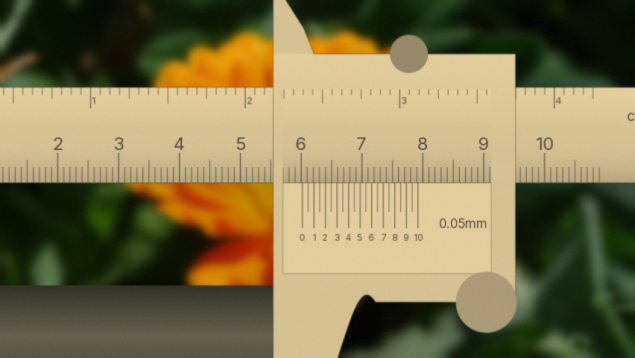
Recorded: 60.2 (mm)
